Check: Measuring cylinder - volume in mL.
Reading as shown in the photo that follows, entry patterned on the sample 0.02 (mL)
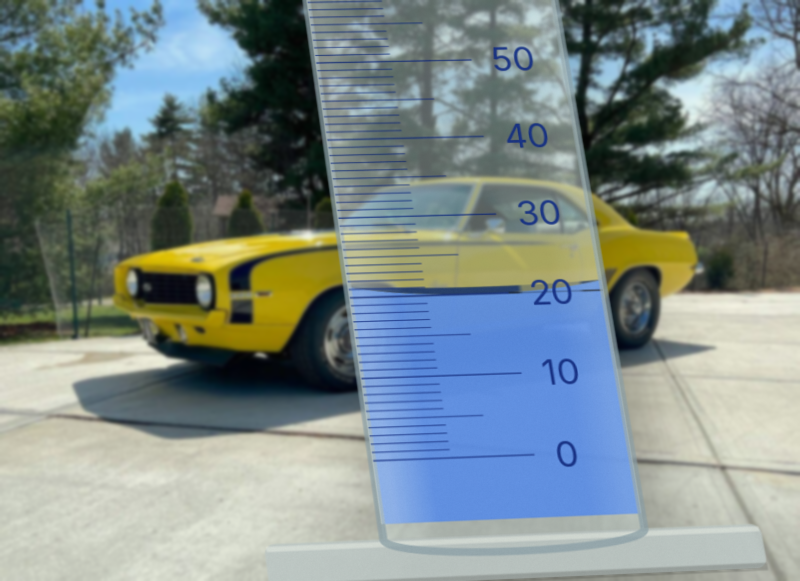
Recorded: 20 (mL)
